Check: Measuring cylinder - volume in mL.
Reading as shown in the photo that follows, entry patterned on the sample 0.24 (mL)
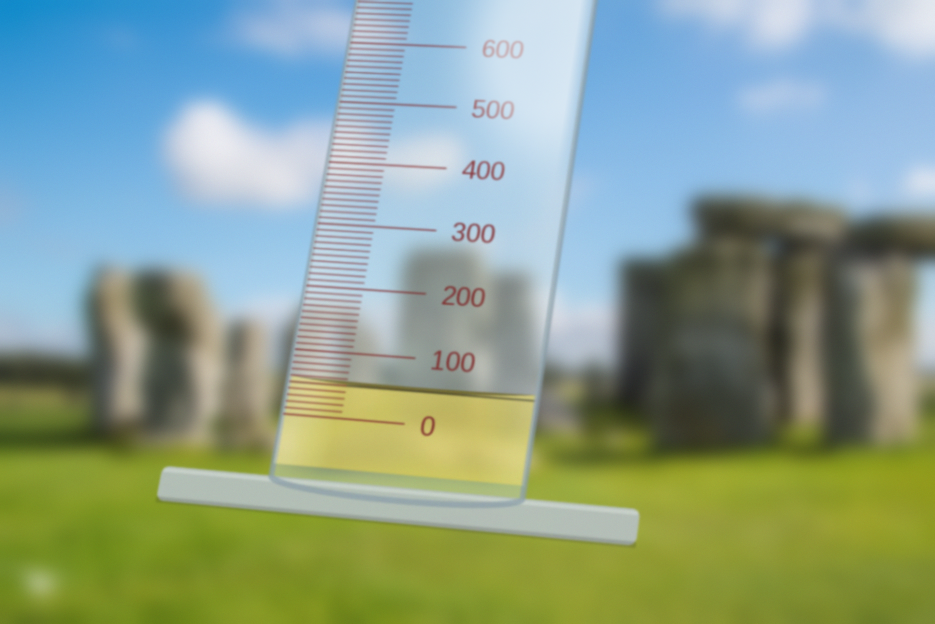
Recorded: 50 (mL)
